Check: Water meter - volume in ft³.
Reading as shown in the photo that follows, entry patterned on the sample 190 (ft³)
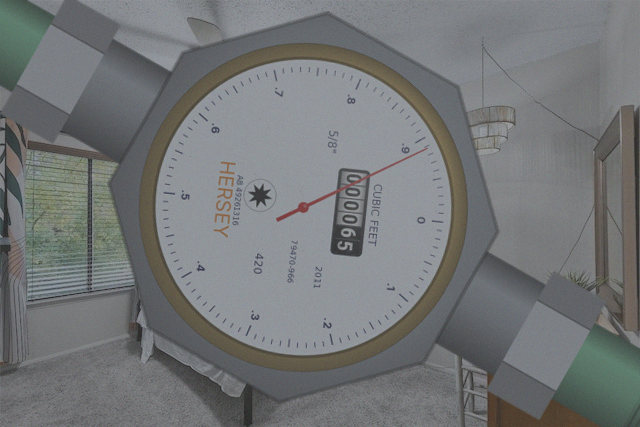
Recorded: 64.91 (ft³)
